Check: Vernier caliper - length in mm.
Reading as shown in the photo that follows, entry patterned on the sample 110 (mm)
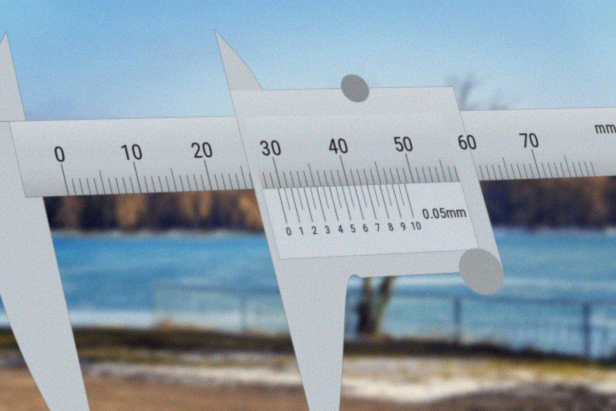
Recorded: 29.6 (mm)
